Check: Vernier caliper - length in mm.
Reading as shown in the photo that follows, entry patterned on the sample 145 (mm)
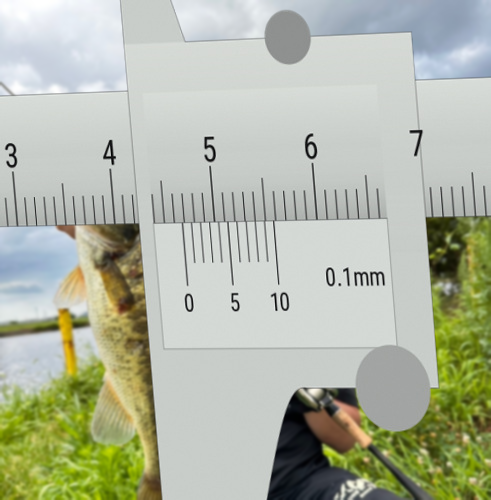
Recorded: 46.8 (mm)
